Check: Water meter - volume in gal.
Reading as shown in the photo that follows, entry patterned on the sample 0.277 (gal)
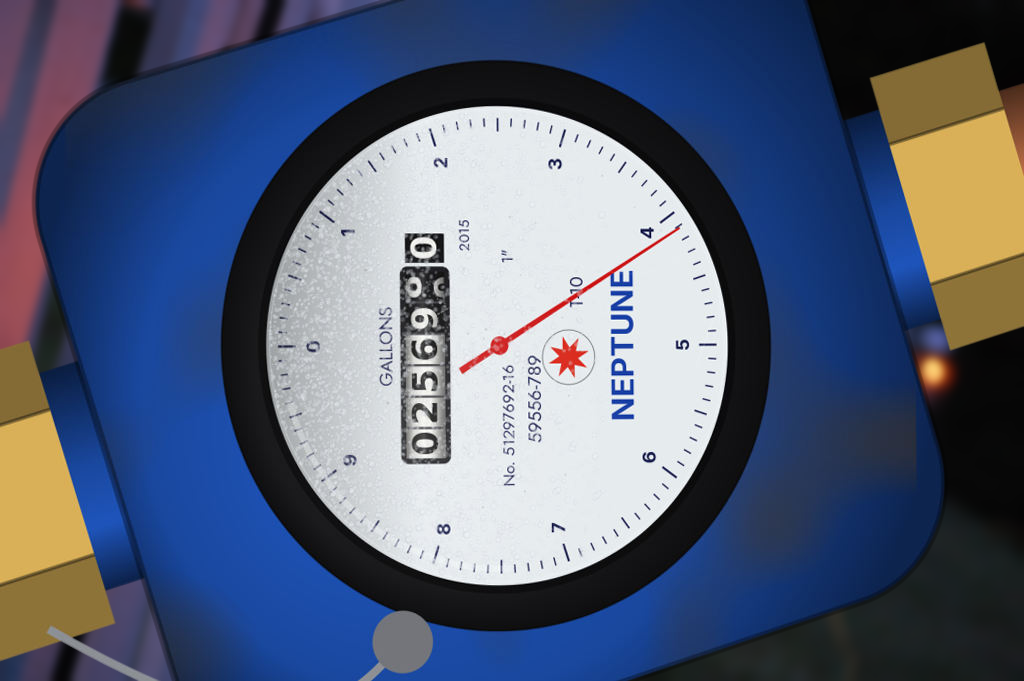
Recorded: 256984.1 (gal)
